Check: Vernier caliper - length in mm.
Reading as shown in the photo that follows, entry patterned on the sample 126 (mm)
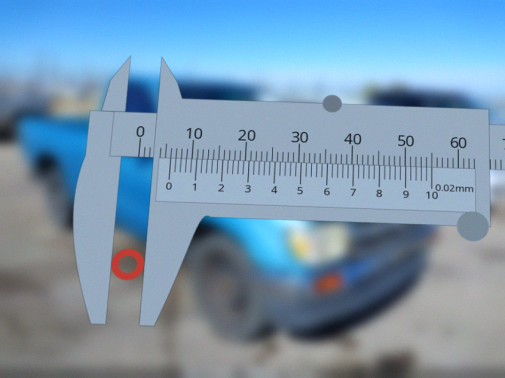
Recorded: 6.0 (mm)
